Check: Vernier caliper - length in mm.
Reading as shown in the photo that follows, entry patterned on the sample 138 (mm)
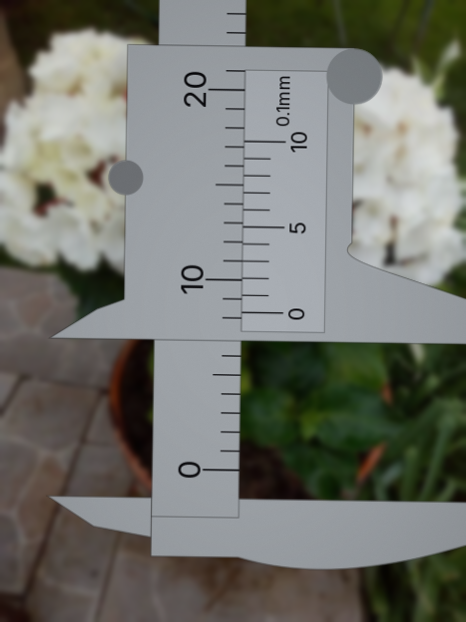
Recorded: 8.3 (mm)
